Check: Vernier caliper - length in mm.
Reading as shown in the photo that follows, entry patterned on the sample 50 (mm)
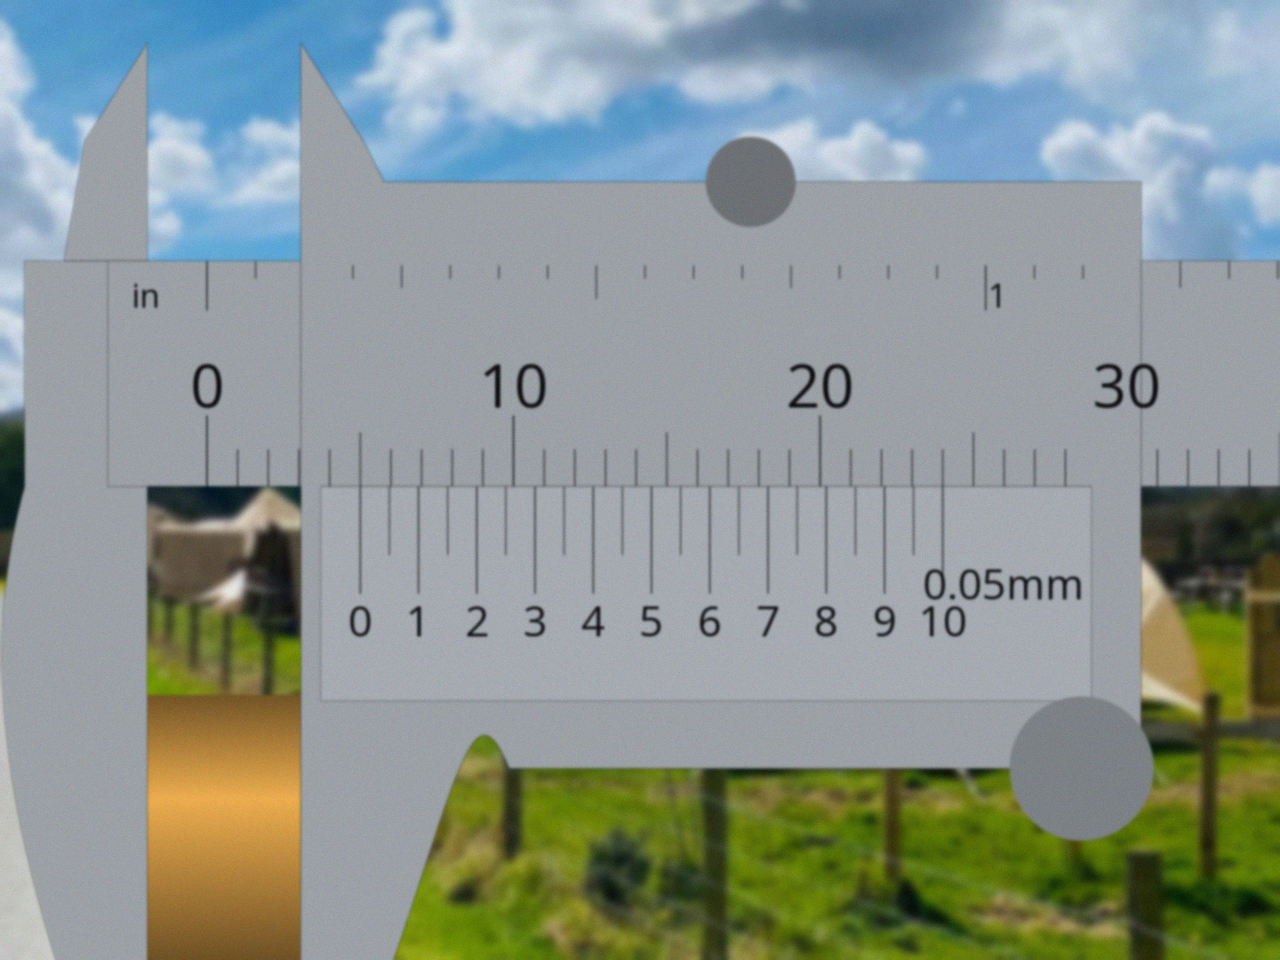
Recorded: 5.0 (mm)
